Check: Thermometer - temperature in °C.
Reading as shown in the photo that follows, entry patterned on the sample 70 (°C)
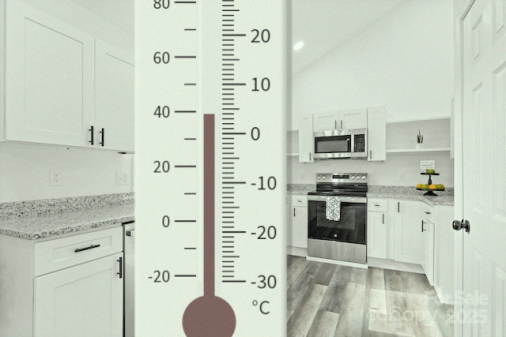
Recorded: 4 (°C)
